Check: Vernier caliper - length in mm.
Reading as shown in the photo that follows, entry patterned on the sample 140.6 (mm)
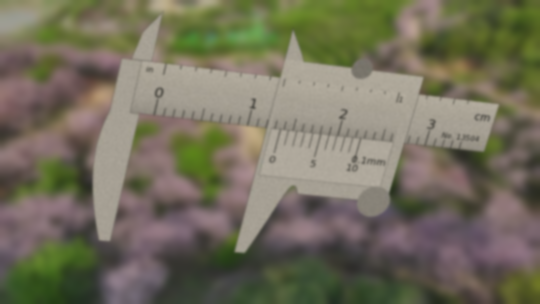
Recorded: 13.6 (mm)
